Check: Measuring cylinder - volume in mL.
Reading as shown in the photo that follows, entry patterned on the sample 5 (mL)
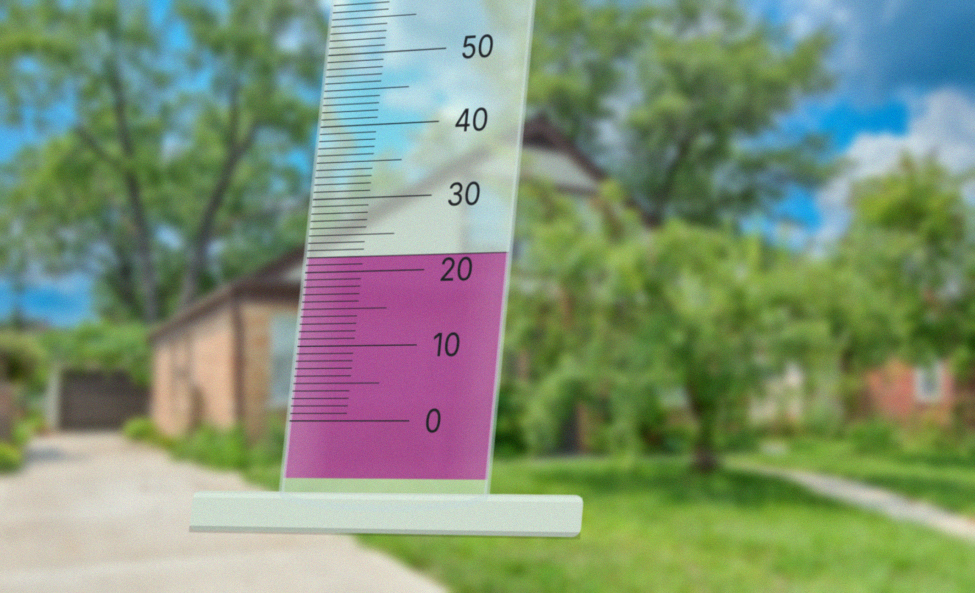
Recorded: 22 (mL)
